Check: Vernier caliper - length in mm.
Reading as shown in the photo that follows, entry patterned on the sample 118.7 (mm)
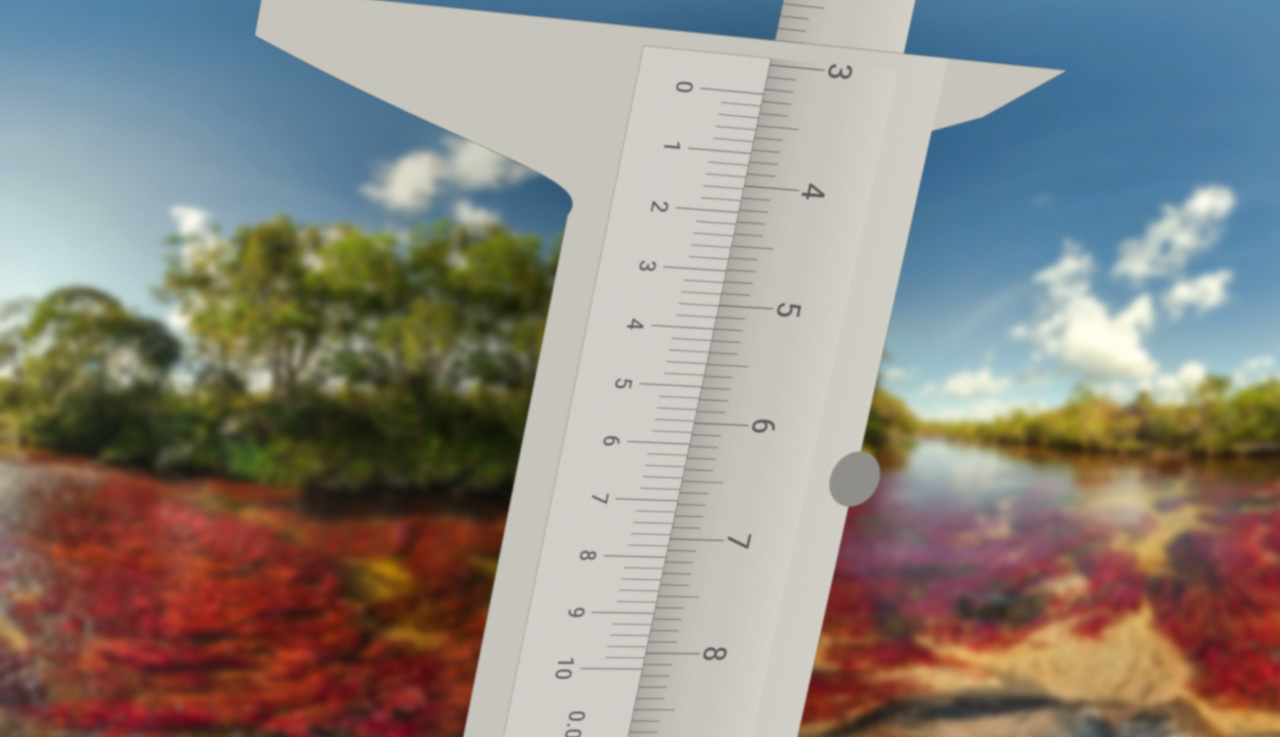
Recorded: 32.4 (mm)
